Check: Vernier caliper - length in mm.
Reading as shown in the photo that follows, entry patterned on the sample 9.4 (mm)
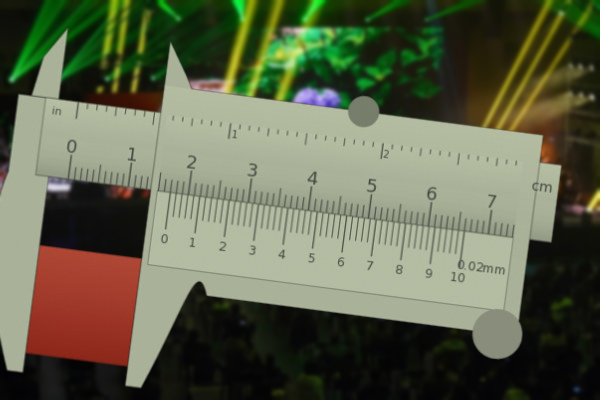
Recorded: 17.0 (mm)
